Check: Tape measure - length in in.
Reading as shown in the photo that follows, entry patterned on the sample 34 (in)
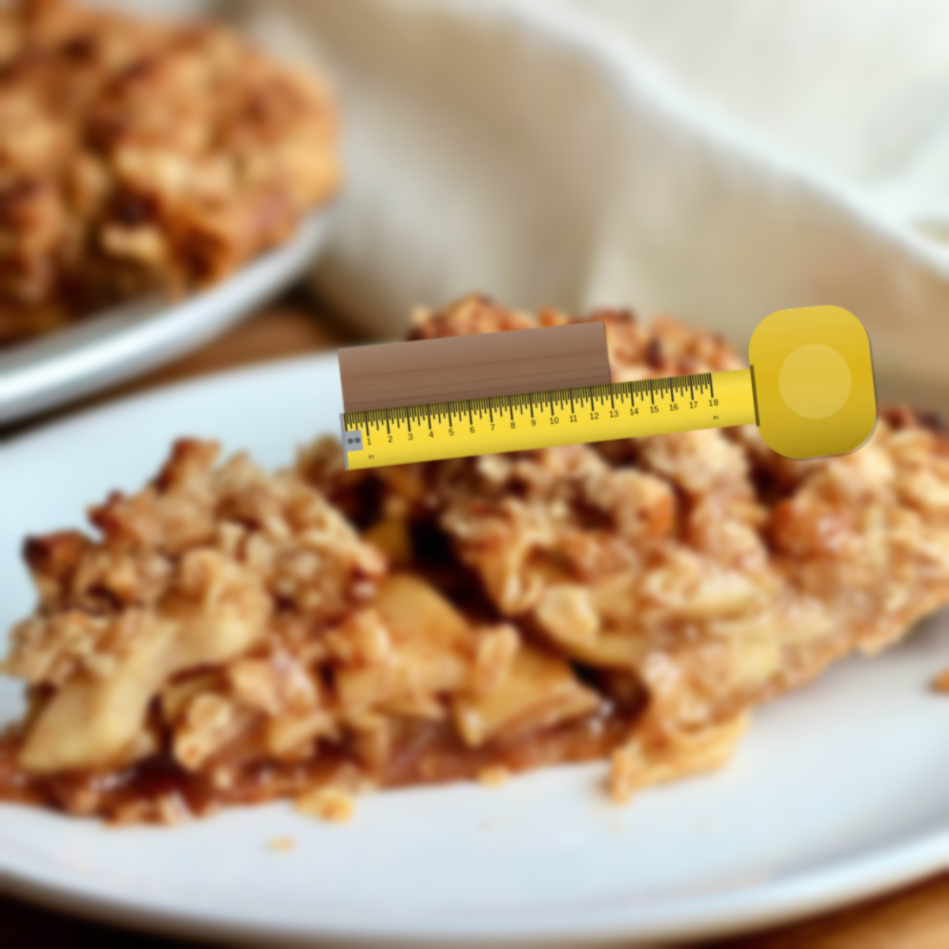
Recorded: 13 (in)
